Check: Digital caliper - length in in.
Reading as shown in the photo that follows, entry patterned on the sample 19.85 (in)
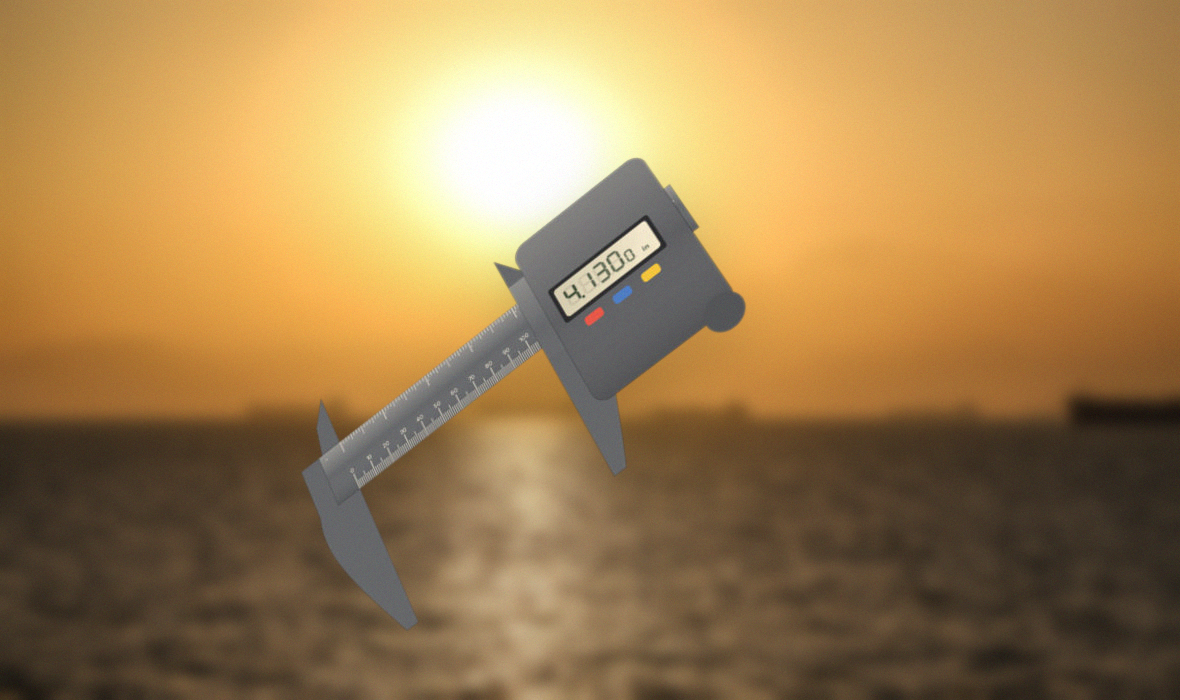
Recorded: 4.1300 (in)
